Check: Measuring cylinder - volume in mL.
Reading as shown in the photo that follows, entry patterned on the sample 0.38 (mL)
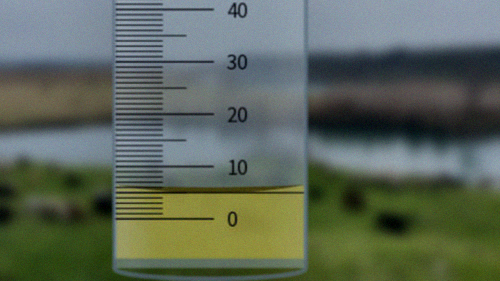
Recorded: 5 (mL)
